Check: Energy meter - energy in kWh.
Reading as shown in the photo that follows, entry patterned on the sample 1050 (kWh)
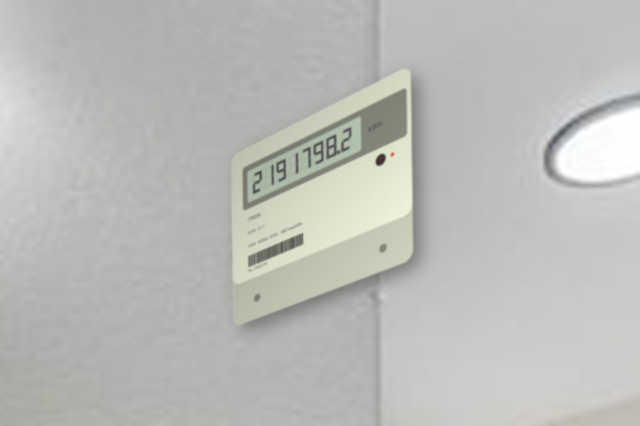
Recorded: 2191798.2 (kWh)
